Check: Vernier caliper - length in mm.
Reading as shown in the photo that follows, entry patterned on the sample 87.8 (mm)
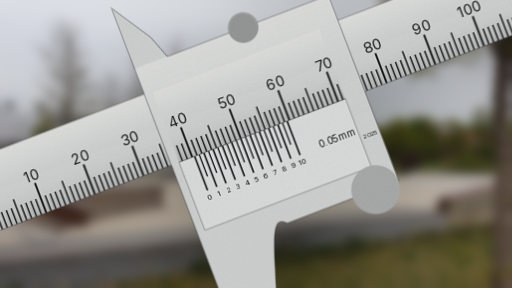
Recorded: 40.5 (mm)
